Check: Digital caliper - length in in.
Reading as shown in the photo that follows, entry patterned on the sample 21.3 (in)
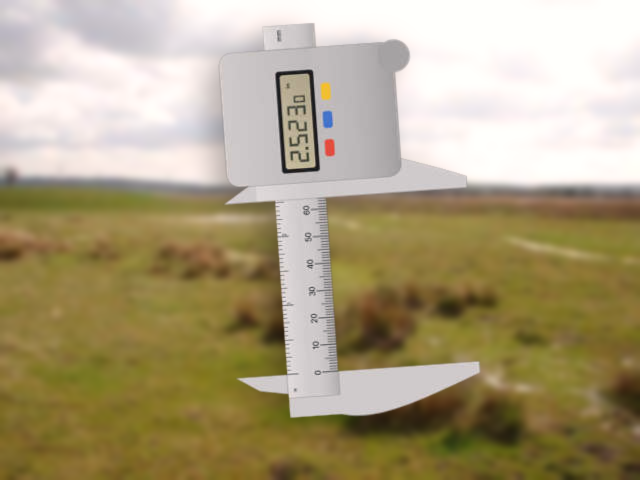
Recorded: 2.5230 (in)
